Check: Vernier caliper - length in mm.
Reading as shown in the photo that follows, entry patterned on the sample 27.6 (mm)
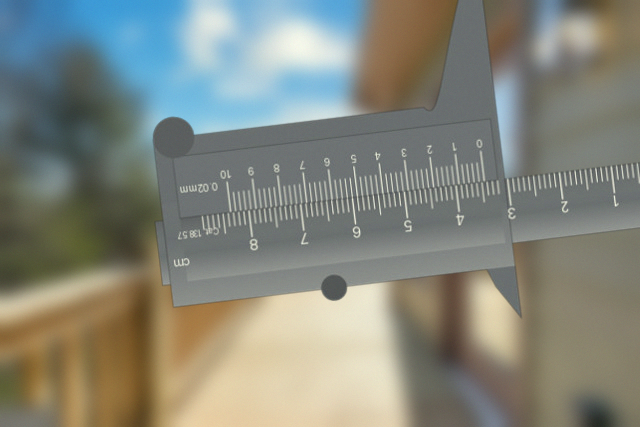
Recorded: 34.5 (mm)
